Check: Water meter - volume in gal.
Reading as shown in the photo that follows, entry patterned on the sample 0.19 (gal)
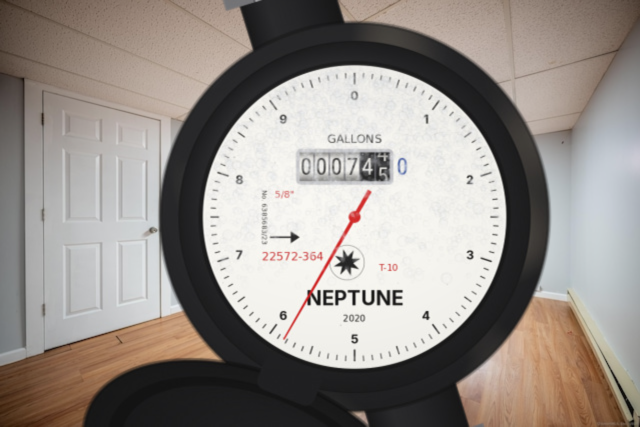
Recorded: 7445.8 (gal)
